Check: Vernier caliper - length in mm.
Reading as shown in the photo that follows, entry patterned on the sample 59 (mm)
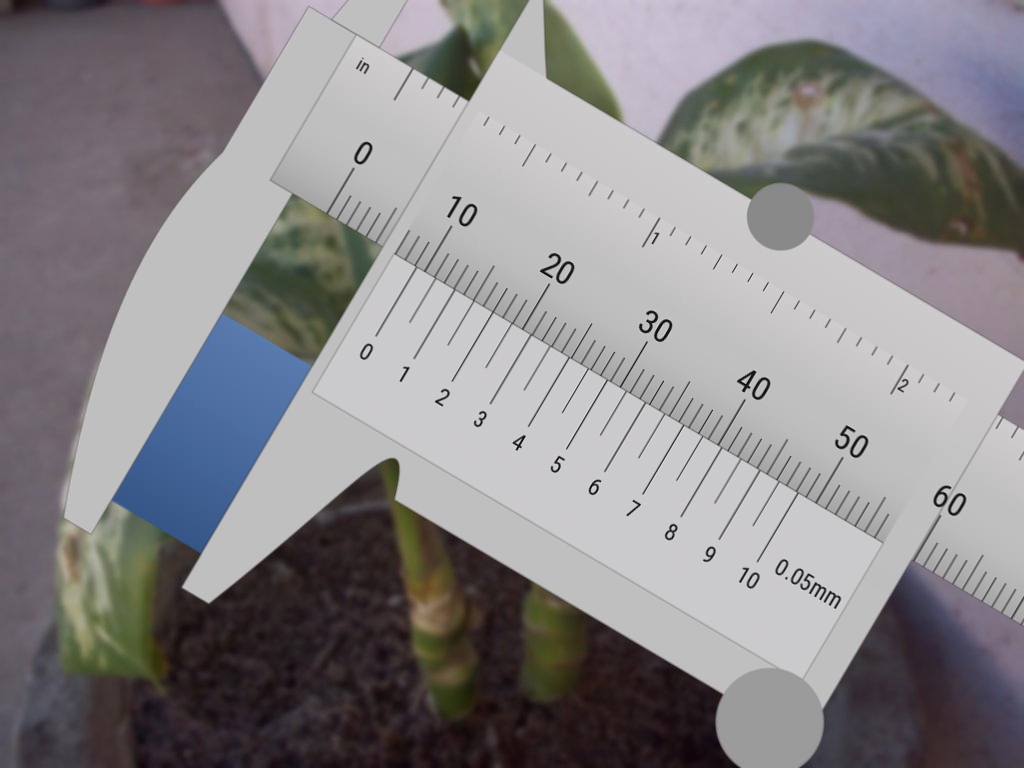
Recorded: 9.2 (mm)
